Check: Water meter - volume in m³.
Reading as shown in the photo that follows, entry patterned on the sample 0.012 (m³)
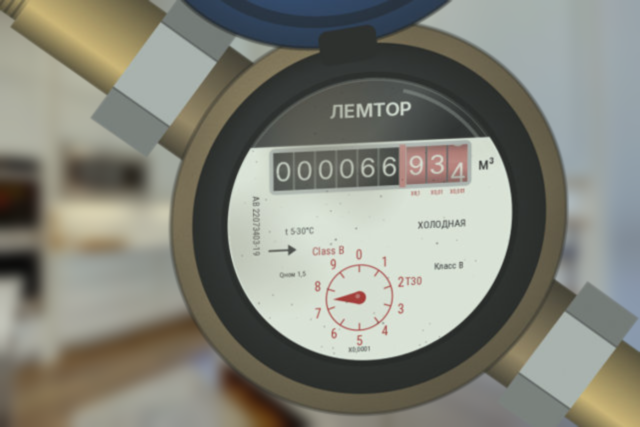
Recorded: 66.9337 (m³)
